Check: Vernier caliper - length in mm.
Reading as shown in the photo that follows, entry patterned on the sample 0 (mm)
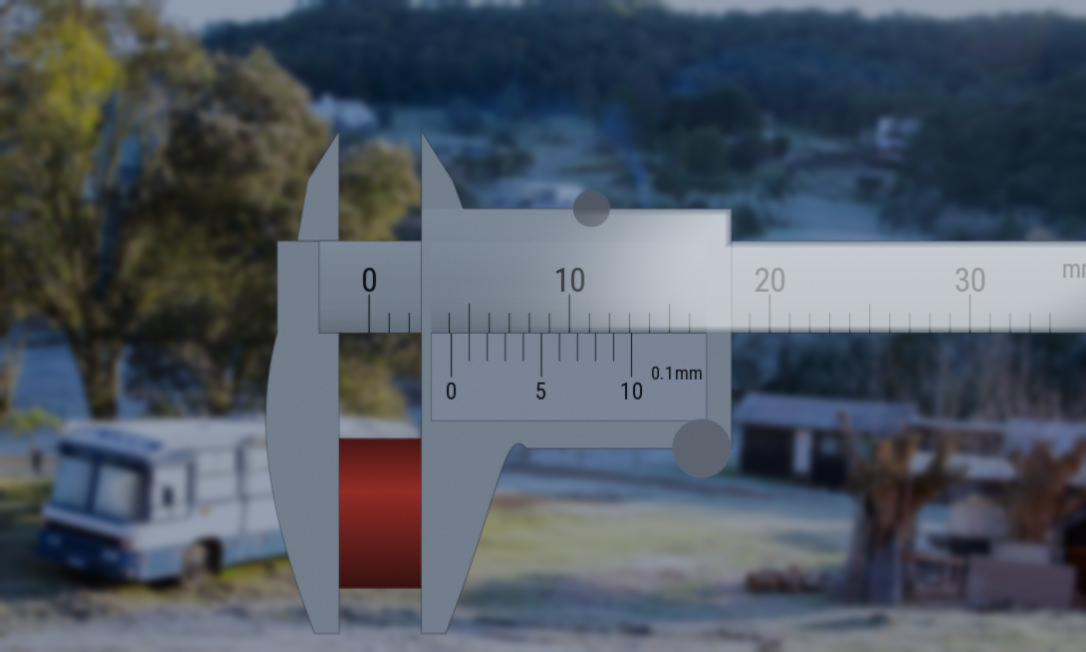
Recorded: 4.1 (mm)
